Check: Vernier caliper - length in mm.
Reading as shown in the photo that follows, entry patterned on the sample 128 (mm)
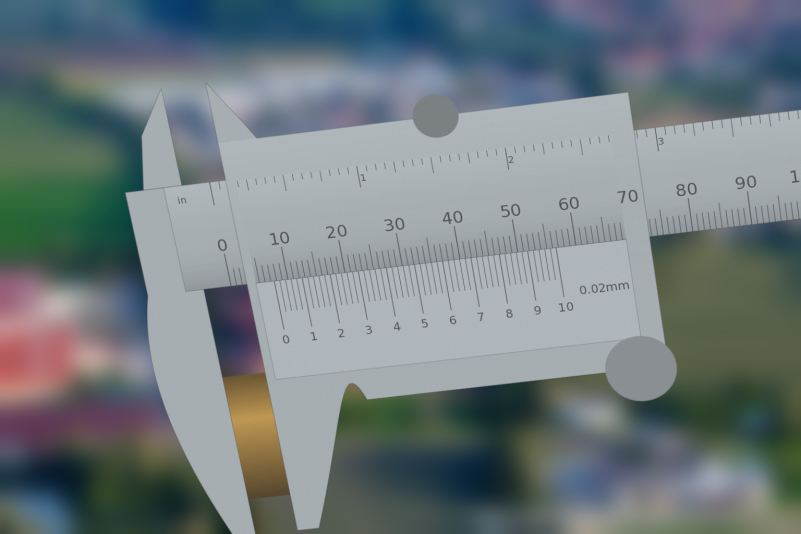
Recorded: 7.6 (mm)
